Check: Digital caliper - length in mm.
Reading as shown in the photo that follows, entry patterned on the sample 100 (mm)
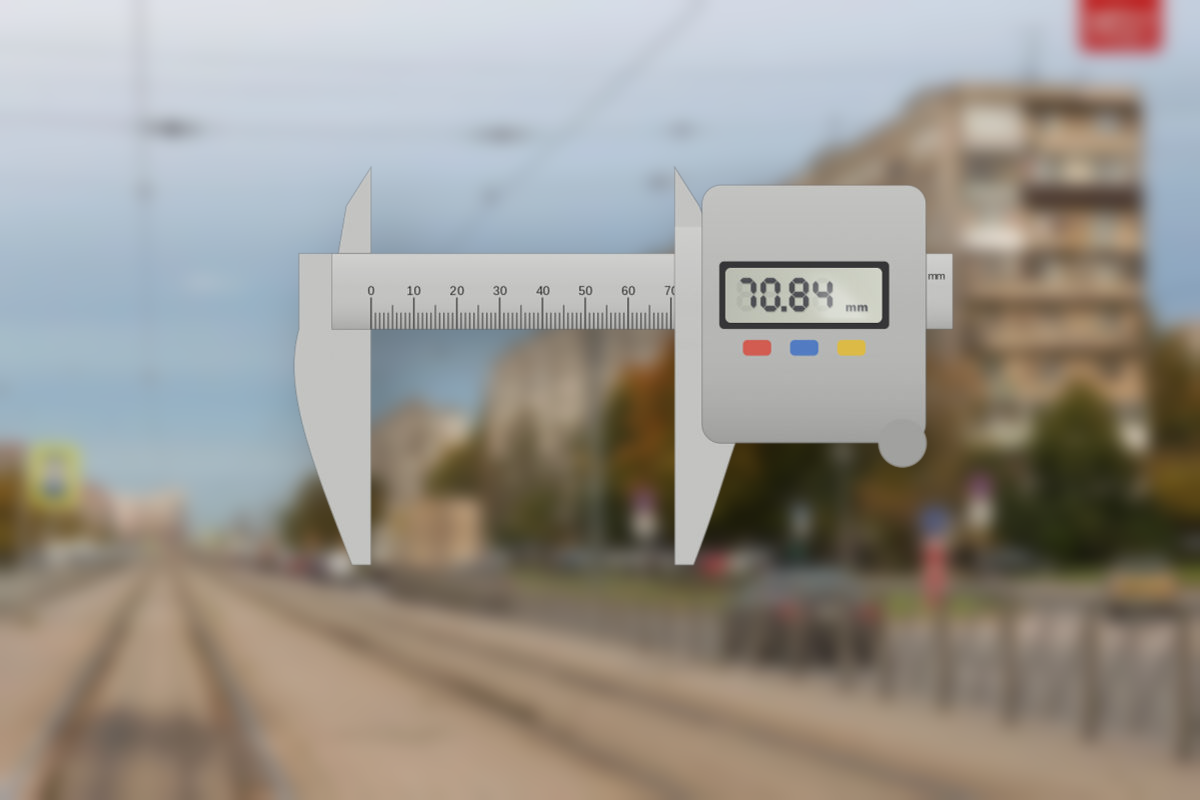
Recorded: 70.84 (mm)
